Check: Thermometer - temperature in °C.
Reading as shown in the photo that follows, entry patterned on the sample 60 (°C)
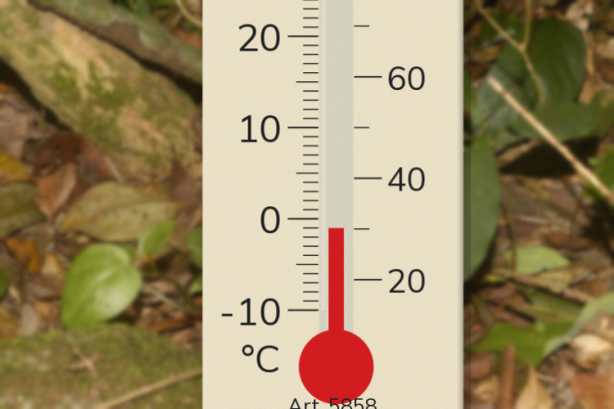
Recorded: -1 (°C)
